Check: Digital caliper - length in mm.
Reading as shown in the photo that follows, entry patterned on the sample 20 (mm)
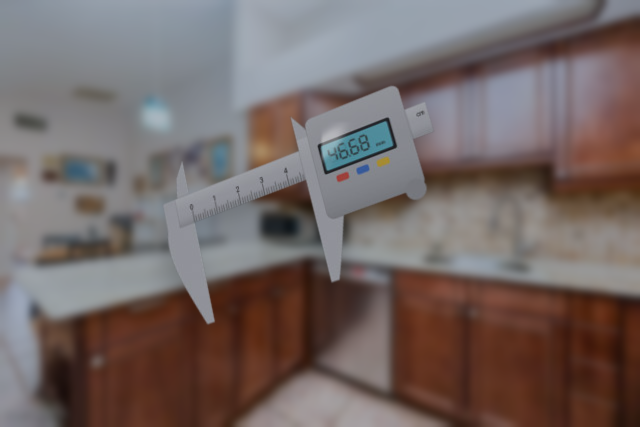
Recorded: 46.68 (mm)
